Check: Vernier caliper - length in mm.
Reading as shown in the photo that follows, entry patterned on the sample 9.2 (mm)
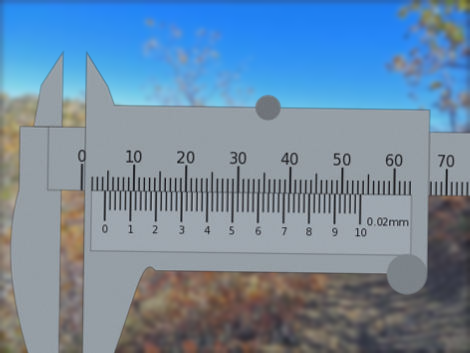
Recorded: 4.5 (mm)
